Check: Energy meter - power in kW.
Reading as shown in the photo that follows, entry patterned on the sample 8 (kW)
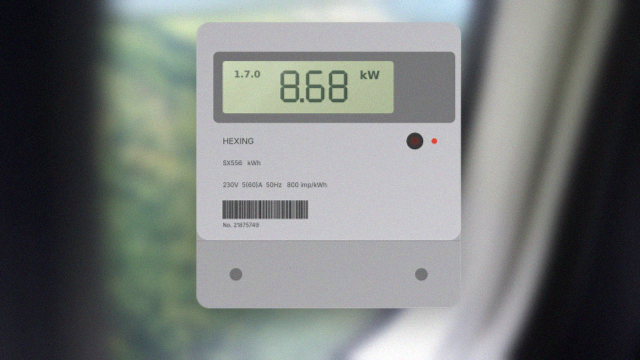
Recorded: 8.68 (kW)
